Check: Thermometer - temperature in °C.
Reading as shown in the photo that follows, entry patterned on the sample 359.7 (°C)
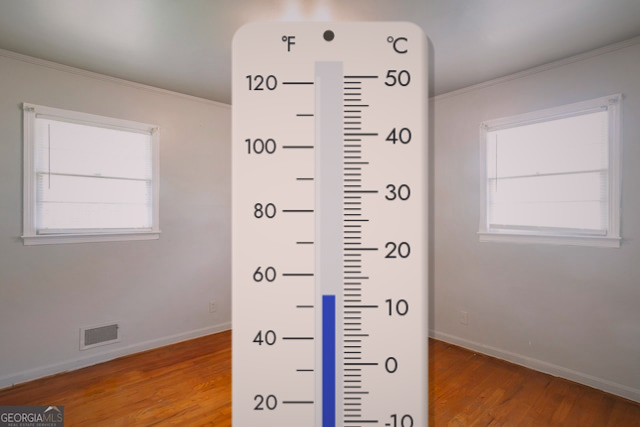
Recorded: 12 (°C)
